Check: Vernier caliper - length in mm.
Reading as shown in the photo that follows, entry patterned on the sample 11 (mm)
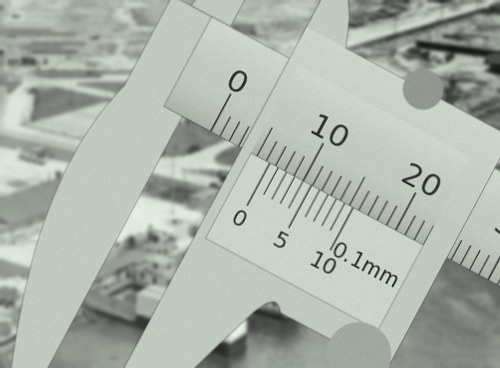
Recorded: 6.4 (mm)
